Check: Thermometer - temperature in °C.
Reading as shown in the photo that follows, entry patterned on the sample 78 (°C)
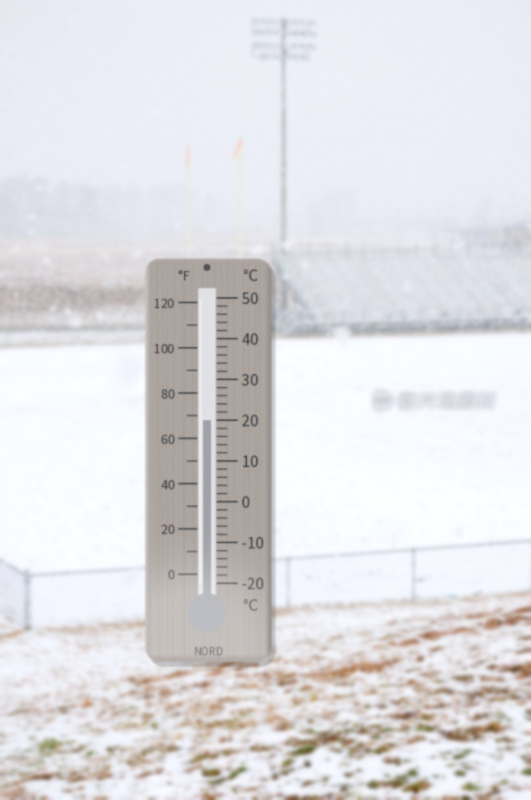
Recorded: 20 (°C)
